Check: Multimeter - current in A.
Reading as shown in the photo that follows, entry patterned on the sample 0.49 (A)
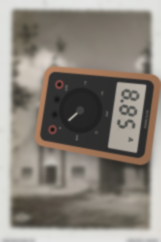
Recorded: 8.85 (A)
